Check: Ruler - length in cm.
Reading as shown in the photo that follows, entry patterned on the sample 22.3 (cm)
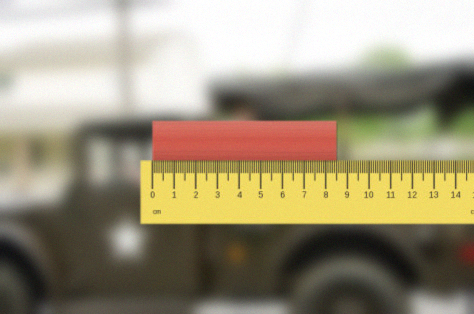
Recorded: 8.5 (cm)
